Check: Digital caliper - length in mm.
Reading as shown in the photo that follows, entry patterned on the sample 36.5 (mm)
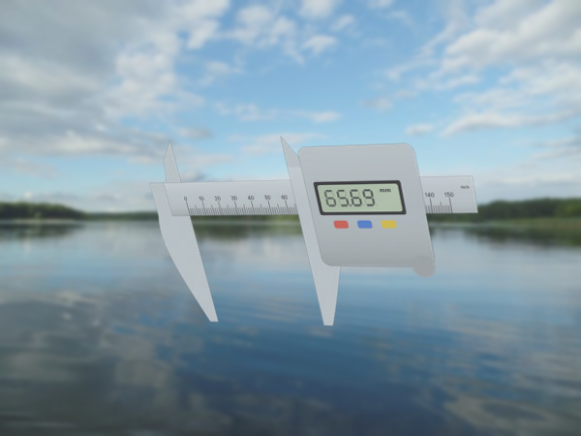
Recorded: 65.69 (mm)
